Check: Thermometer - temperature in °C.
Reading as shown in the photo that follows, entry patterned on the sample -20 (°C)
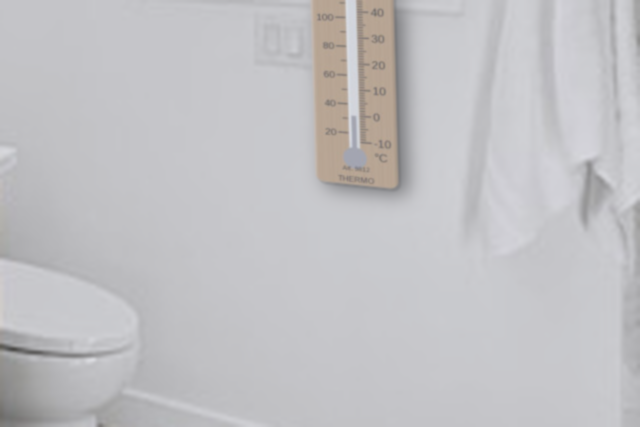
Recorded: 0 (°C)
